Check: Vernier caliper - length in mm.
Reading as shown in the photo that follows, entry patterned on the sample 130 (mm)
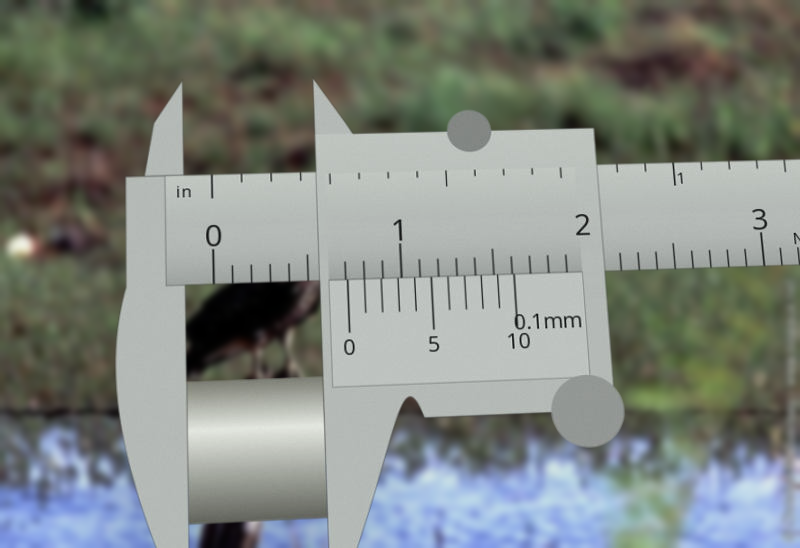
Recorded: 7.1 (mm)
